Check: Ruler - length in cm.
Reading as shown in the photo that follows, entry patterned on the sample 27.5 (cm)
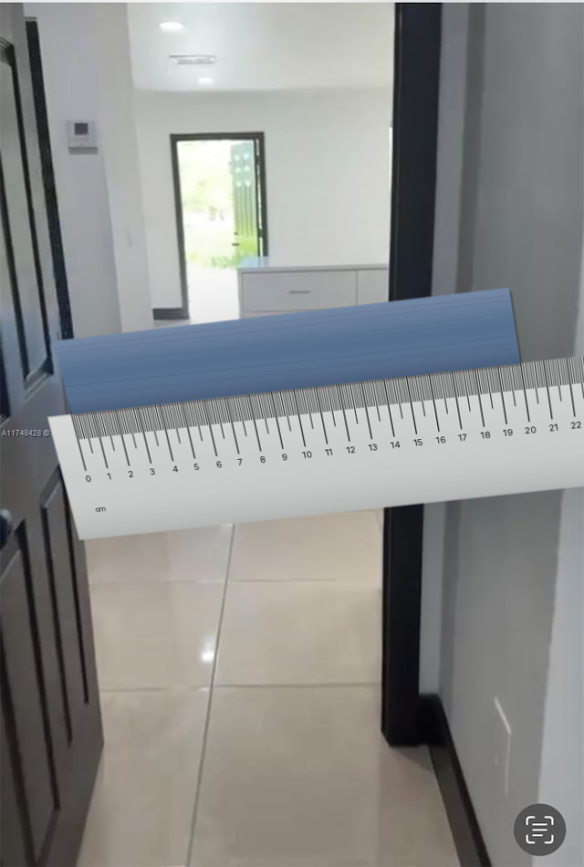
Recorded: 20 (cm)
